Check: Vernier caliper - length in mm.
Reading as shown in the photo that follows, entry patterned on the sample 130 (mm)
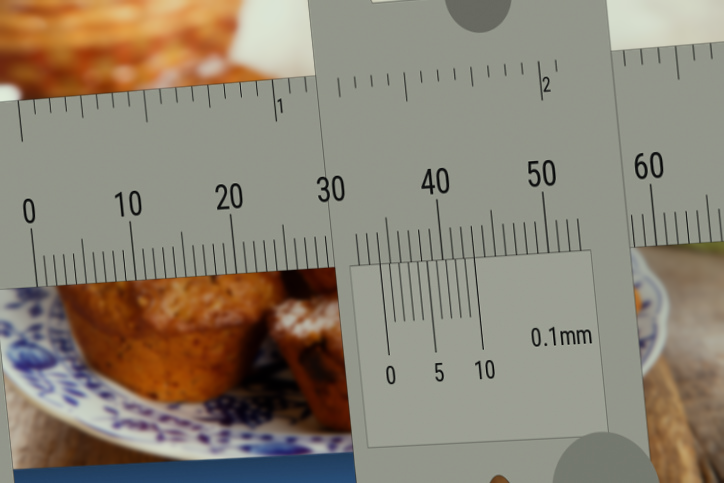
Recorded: 34.0 (mm)
